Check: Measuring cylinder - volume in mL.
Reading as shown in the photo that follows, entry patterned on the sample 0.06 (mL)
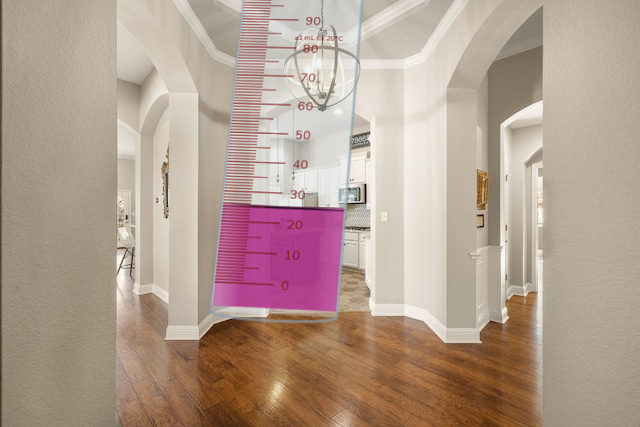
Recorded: 25 (mL)
